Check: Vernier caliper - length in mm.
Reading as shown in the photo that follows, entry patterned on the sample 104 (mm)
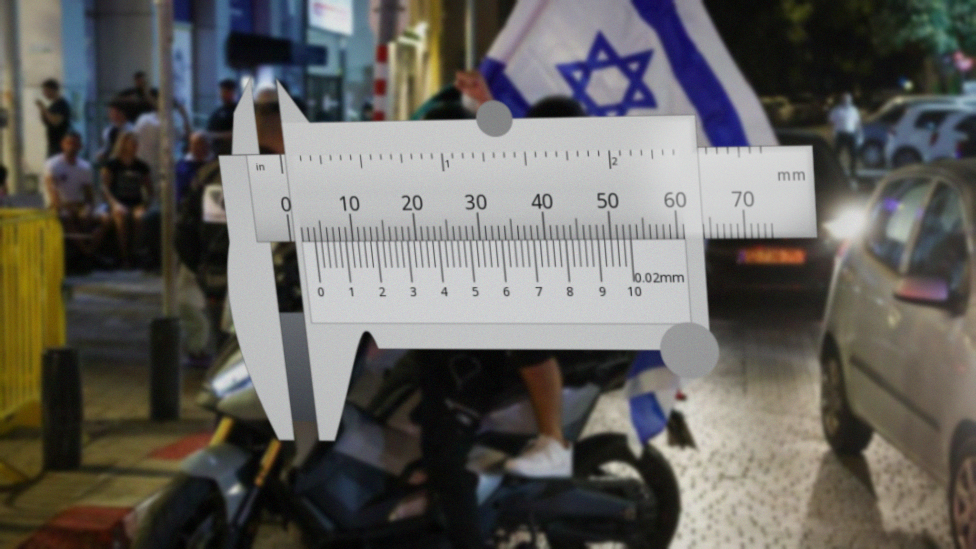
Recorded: 4.0 (mm)
